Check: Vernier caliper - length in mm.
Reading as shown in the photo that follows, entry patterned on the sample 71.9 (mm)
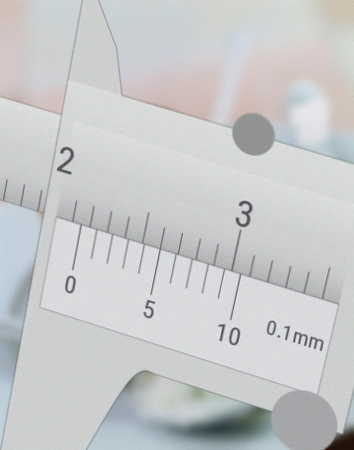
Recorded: 21.5 (mm)
